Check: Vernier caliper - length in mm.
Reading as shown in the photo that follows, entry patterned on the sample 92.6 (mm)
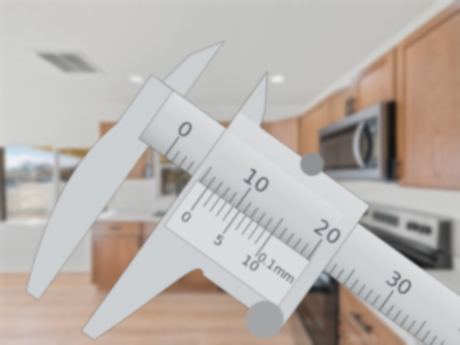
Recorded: 6.0 (mm)
